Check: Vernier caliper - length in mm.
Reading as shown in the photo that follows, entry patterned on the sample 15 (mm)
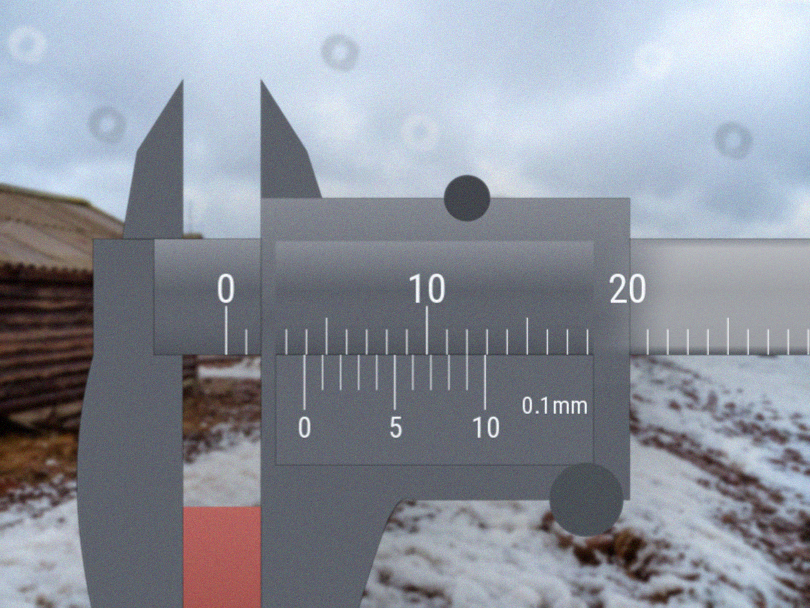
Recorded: 3.9 (mm)
